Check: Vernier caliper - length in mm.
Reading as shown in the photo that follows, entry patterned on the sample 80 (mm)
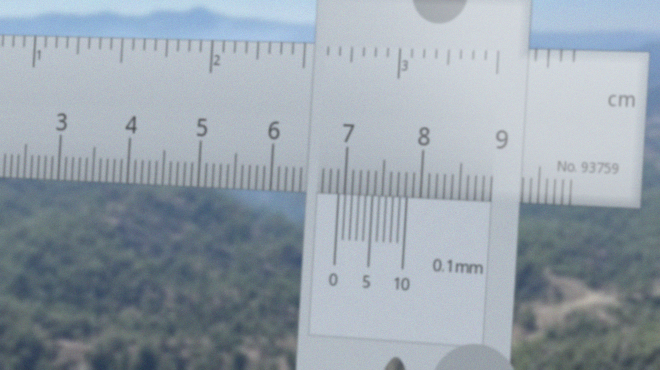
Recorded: 69.2 (mm)
